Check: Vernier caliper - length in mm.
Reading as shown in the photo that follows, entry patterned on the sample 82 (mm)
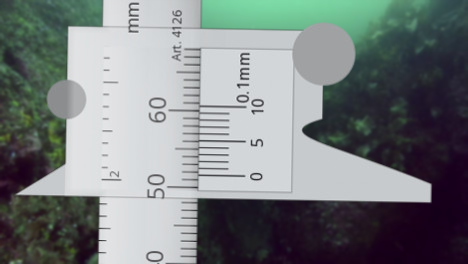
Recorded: 51.6 (mm)
